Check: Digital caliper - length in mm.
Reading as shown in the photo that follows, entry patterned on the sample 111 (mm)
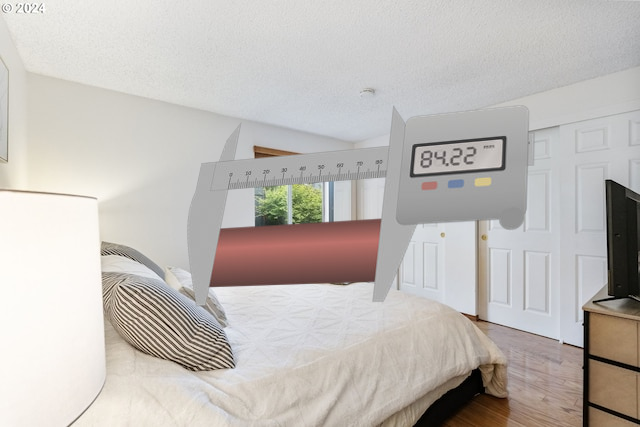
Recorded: 84.22 (mm)
